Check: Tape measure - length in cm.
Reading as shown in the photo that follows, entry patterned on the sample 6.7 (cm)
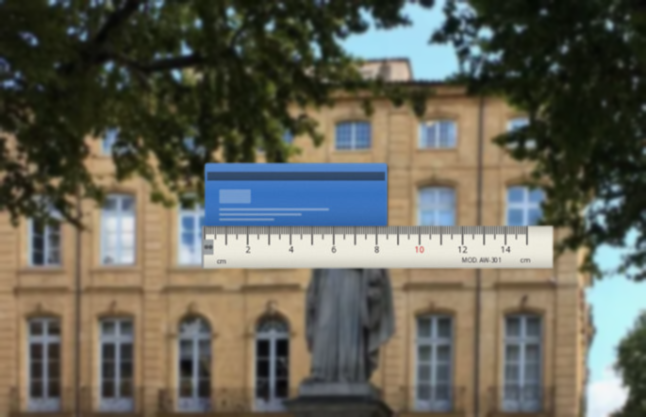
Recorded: 8.5 (cm)
